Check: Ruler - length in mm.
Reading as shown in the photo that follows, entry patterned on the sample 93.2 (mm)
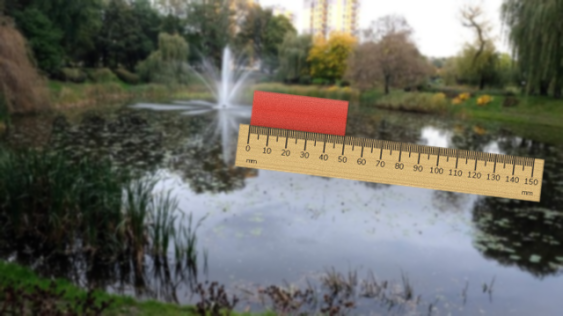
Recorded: 50 (mm)
